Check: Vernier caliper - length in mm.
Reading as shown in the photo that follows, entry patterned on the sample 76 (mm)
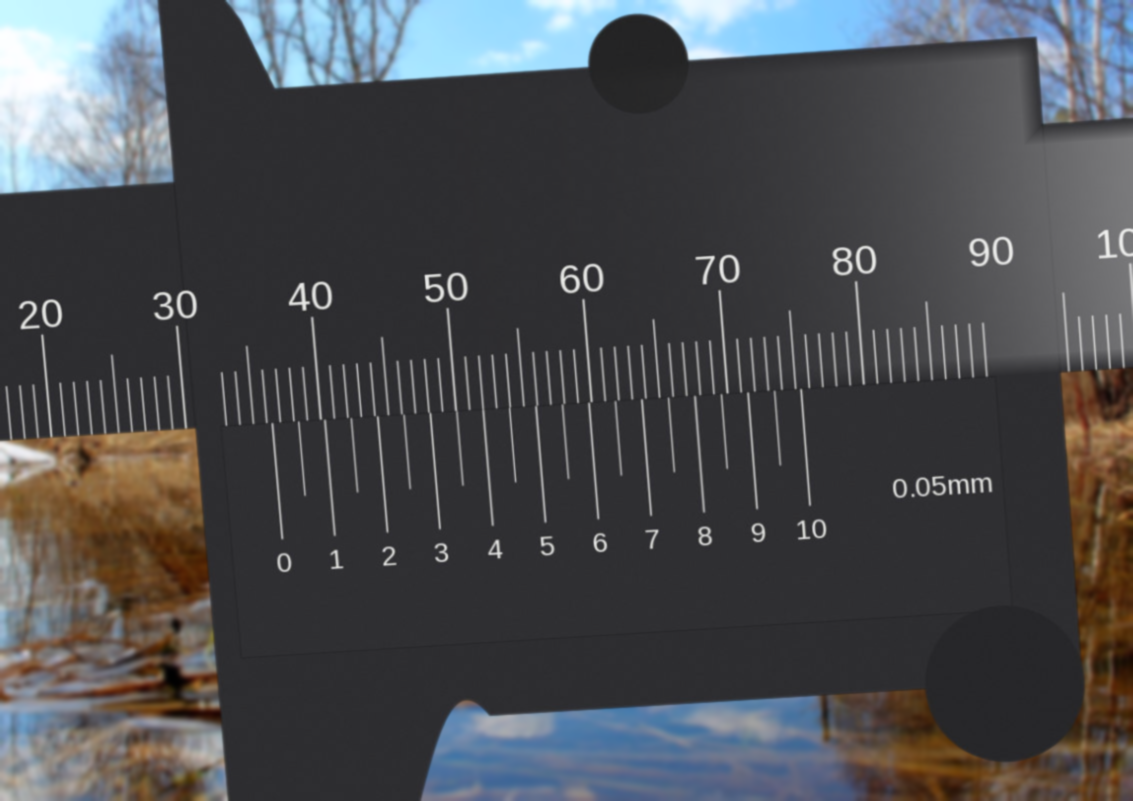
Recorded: 36.4 (mm)
